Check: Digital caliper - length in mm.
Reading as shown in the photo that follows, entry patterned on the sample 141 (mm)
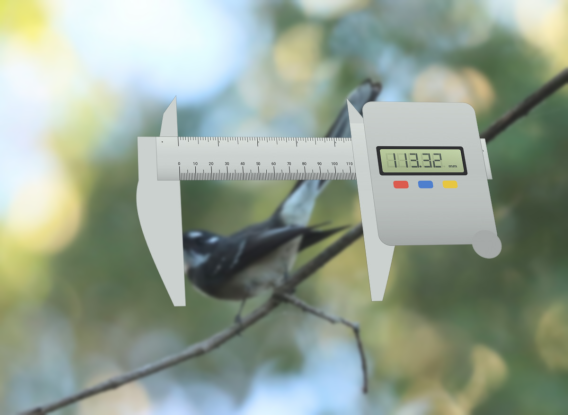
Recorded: 113.32 (mm)
